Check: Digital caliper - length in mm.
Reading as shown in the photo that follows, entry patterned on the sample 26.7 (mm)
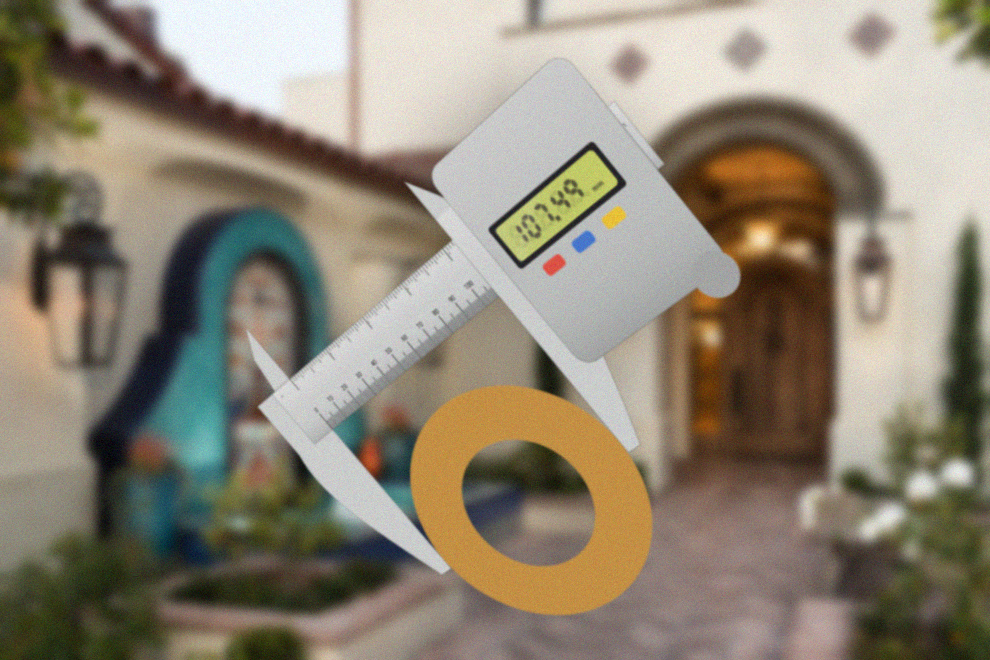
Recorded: 107.49 (mm)
